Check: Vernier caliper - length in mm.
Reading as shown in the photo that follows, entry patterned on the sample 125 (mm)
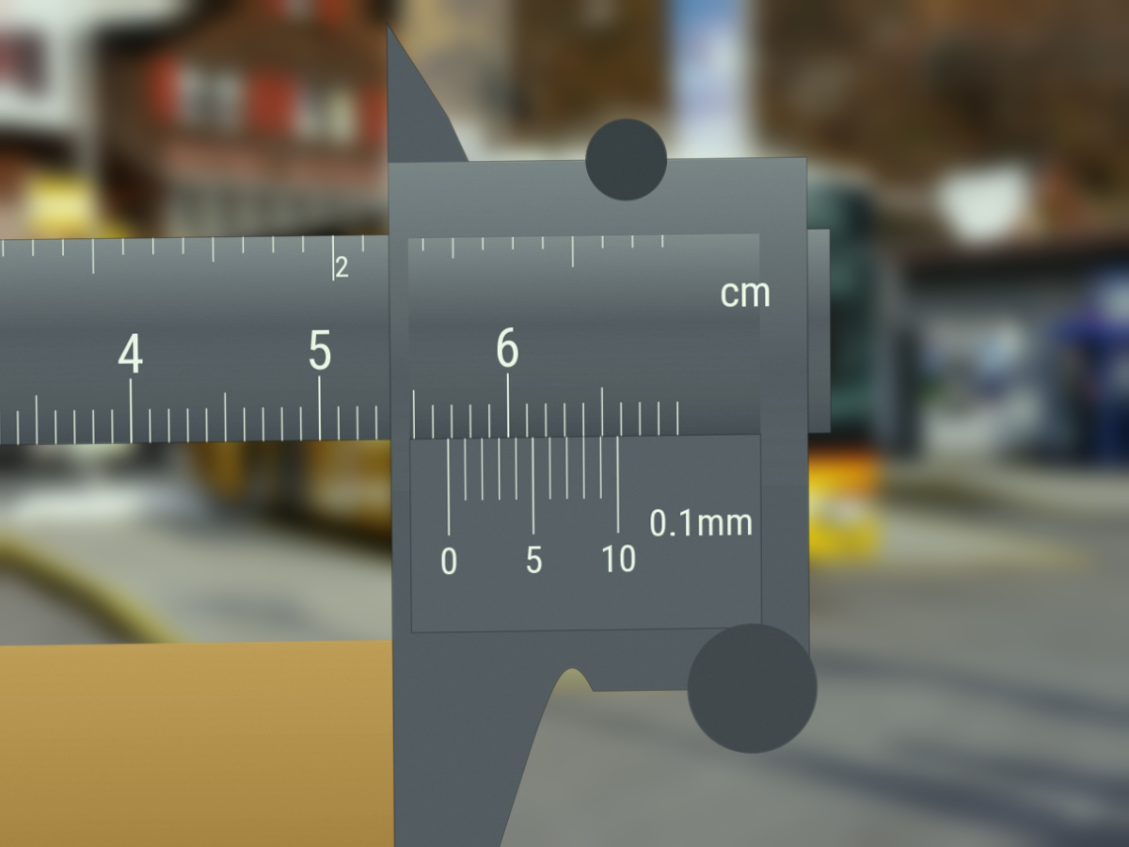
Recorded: 56.8 (mm)
